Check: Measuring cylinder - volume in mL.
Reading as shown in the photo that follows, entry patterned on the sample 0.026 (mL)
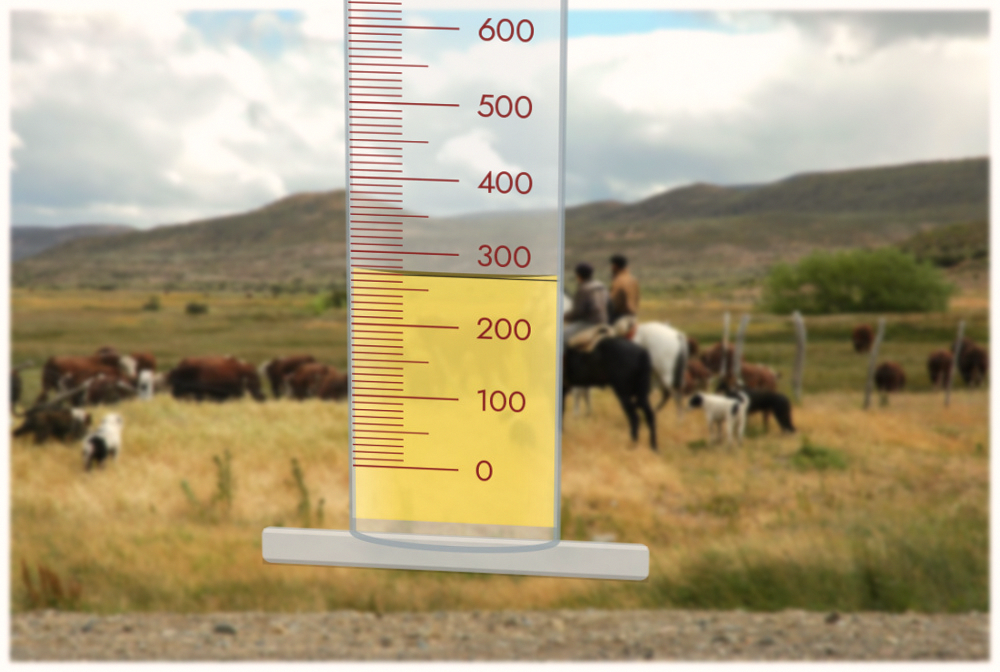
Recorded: 270 (mL)
